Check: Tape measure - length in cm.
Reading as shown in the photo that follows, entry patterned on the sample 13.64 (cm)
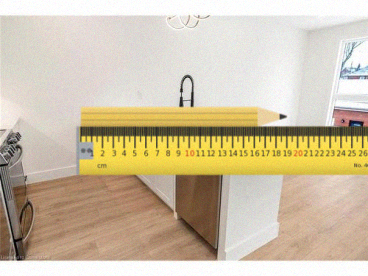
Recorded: 19 (cm)
